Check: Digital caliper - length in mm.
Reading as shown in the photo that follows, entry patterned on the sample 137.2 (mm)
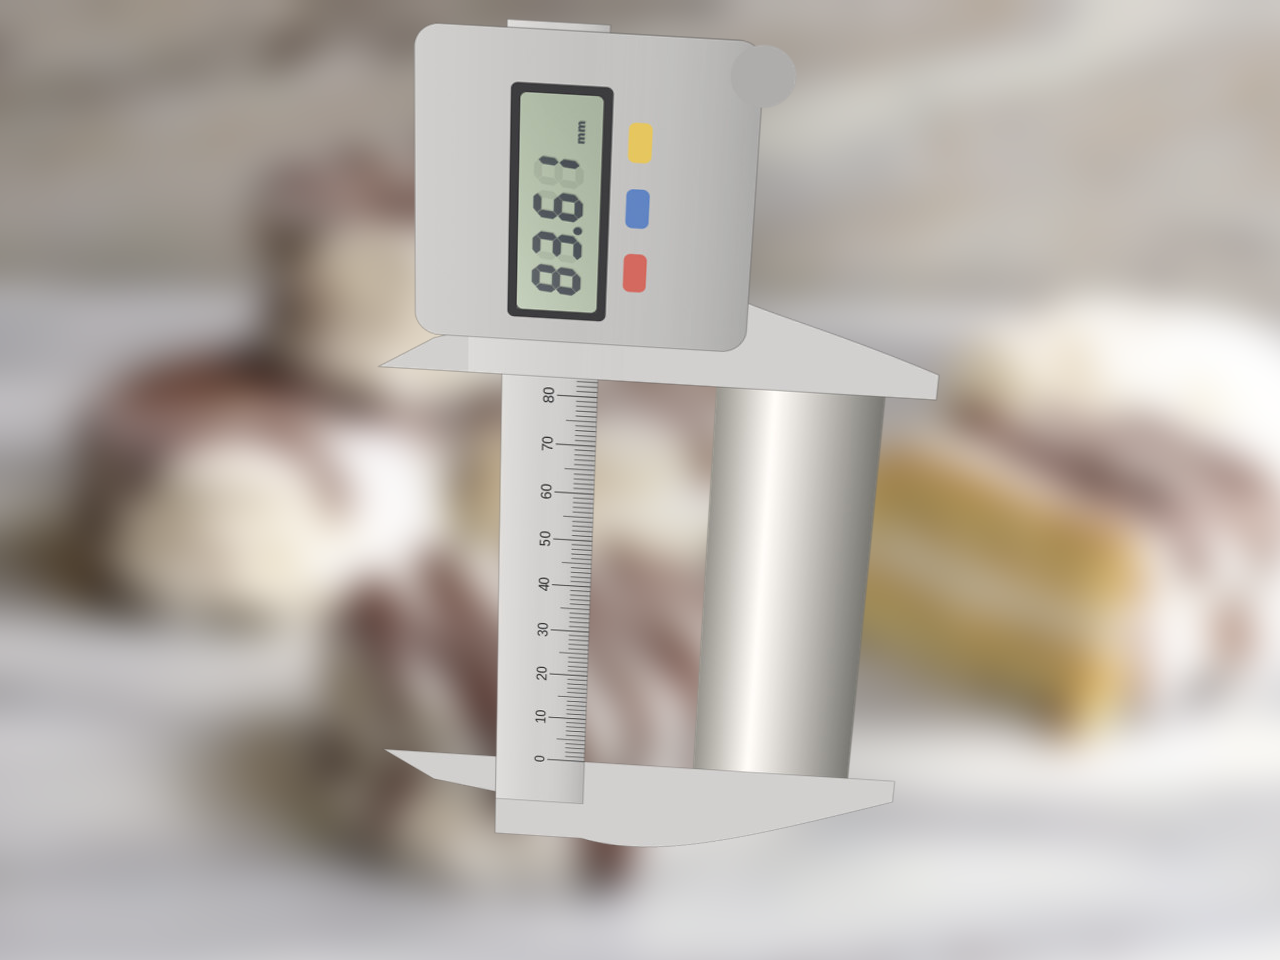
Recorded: 83.61 (mm)
